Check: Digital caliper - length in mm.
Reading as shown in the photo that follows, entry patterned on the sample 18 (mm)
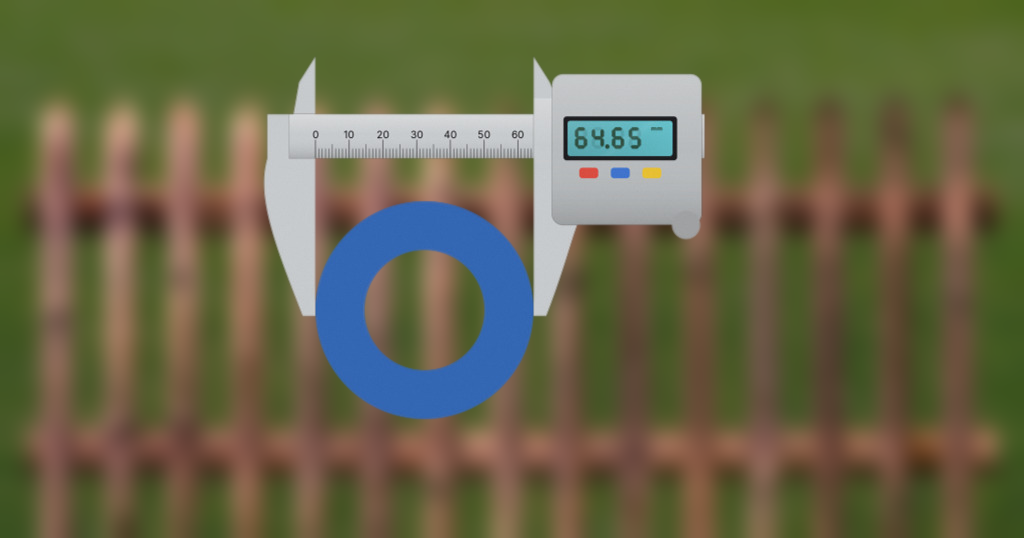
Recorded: 64.65 (mm)
